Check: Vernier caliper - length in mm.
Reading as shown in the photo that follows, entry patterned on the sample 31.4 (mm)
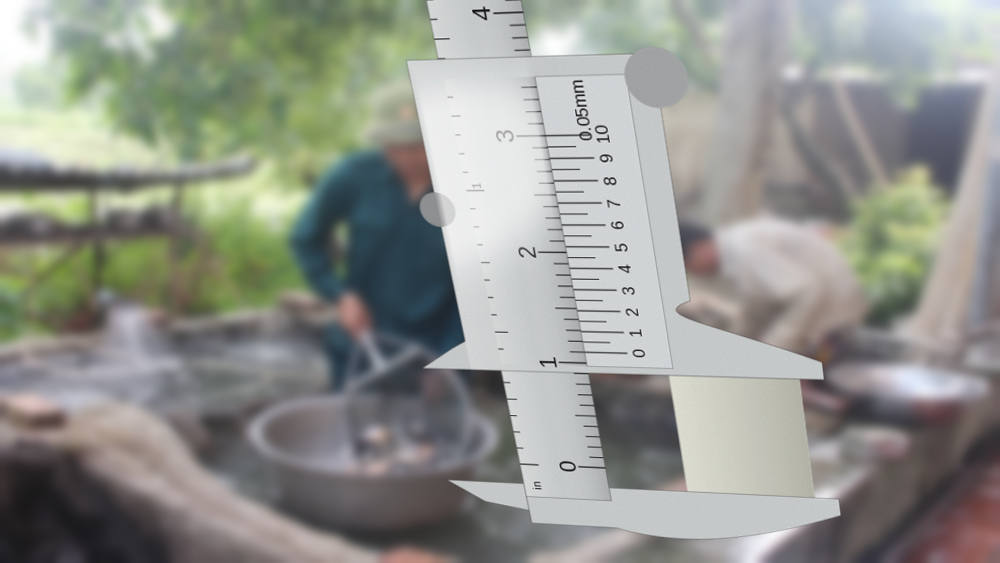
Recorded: 11.0 (mm)
